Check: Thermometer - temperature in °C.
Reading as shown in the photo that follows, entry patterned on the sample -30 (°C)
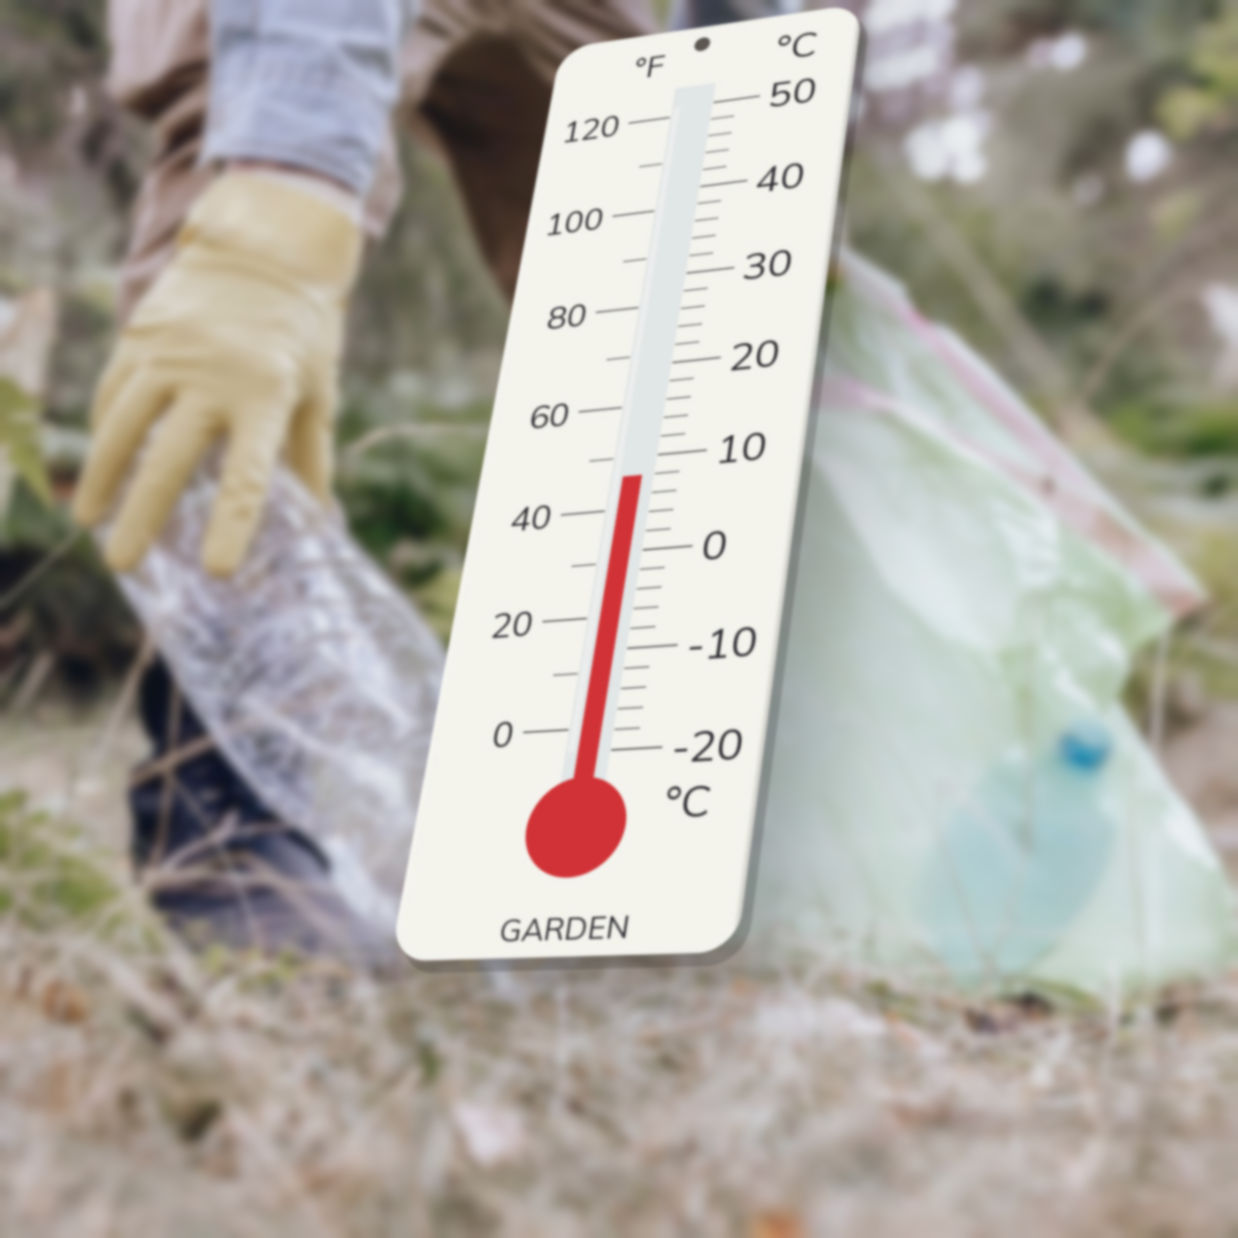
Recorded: 8 (°C)
